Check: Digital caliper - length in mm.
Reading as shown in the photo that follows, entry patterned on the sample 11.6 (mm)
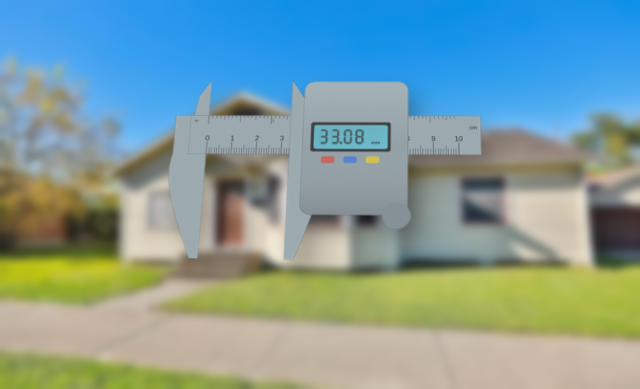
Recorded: 33.08 (mm)
